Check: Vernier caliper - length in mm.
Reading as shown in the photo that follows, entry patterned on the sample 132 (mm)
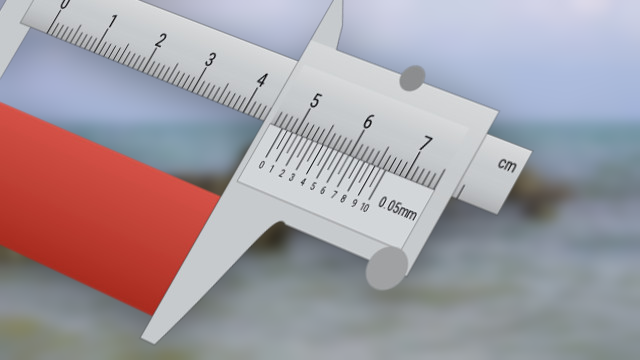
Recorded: 47.5 (mm)
